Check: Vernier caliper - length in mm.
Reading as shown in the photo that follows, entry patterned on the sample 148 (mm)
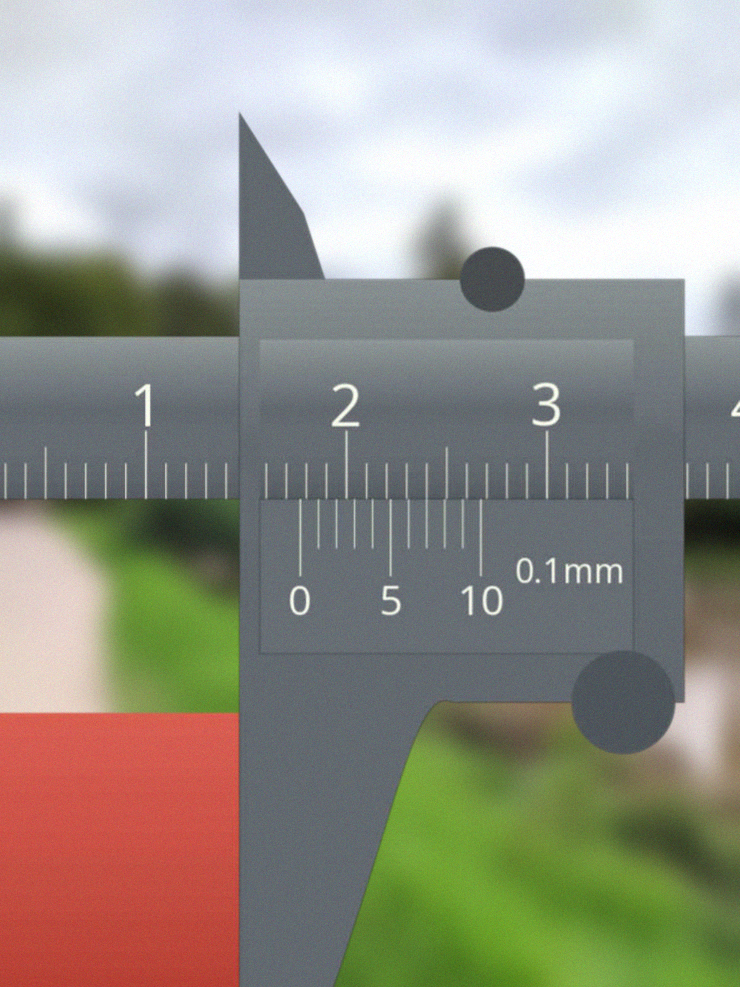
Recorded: 17.7 (mm)
